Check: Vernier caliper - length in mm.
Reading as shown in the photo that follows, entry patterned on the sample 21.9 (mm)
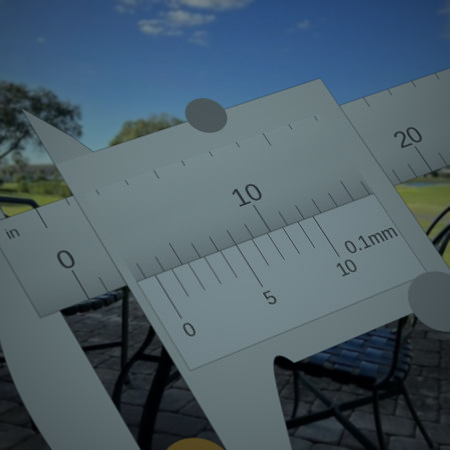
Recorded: 3.5 (mm)
